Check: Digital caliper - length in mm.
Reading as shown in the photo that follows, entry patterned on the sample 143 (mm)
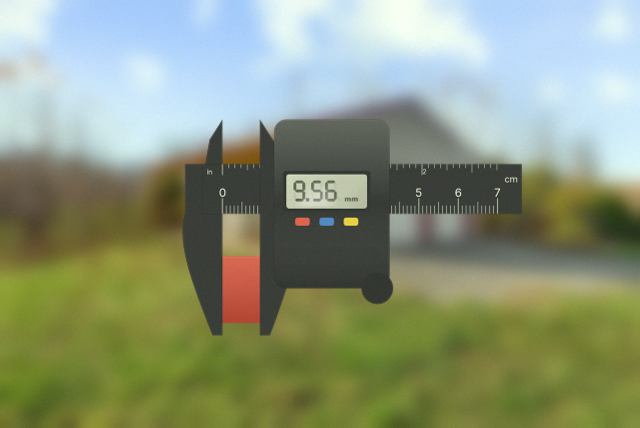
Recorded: 9.56 (mm)
